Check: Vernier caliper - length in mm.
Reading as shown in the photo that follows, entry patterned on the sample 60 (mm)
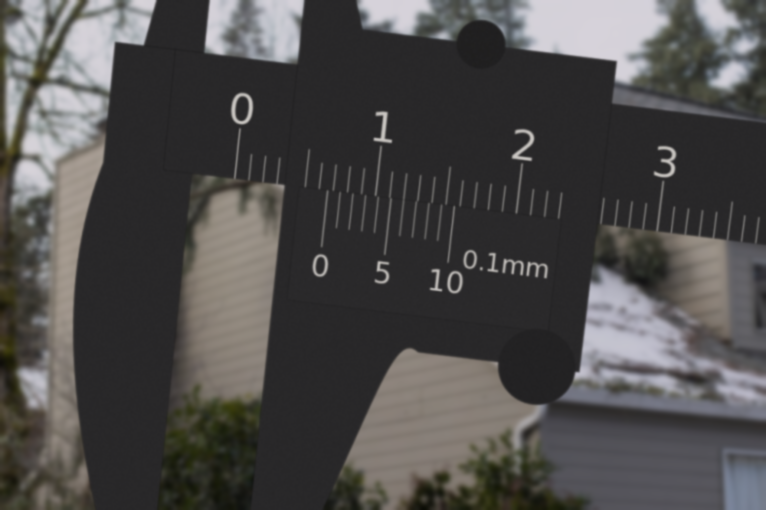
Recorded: 6.6 (mm)
